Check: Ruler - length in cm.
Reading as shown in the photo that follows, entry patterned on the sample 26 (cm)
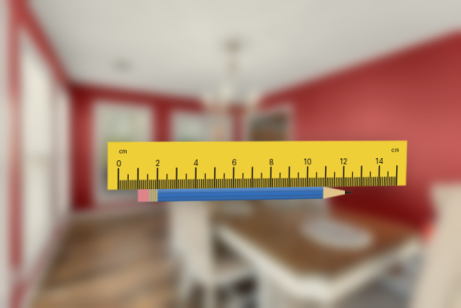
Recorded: 11.5 (cm)
